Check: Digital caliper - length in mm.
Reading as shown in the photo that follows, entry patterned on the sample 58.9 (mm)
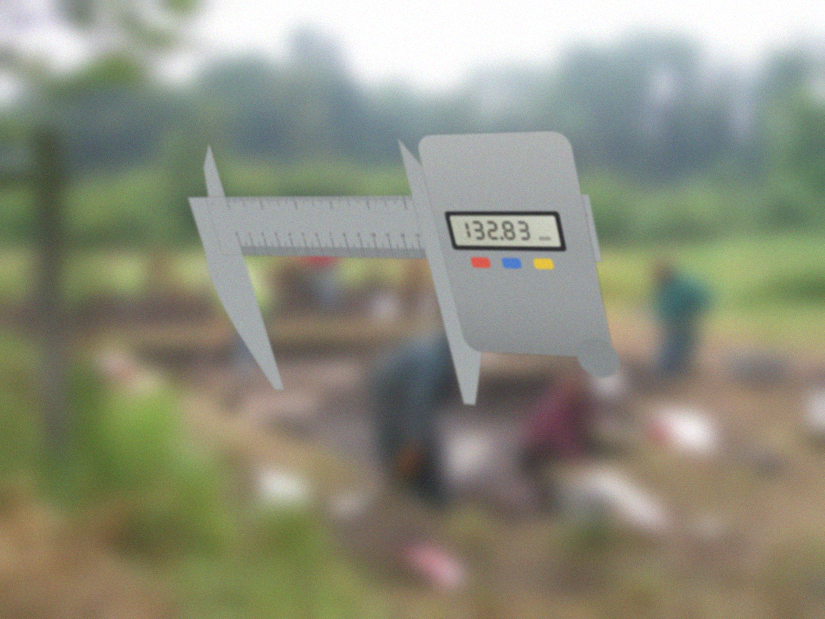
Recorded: 132.83 (mm)
